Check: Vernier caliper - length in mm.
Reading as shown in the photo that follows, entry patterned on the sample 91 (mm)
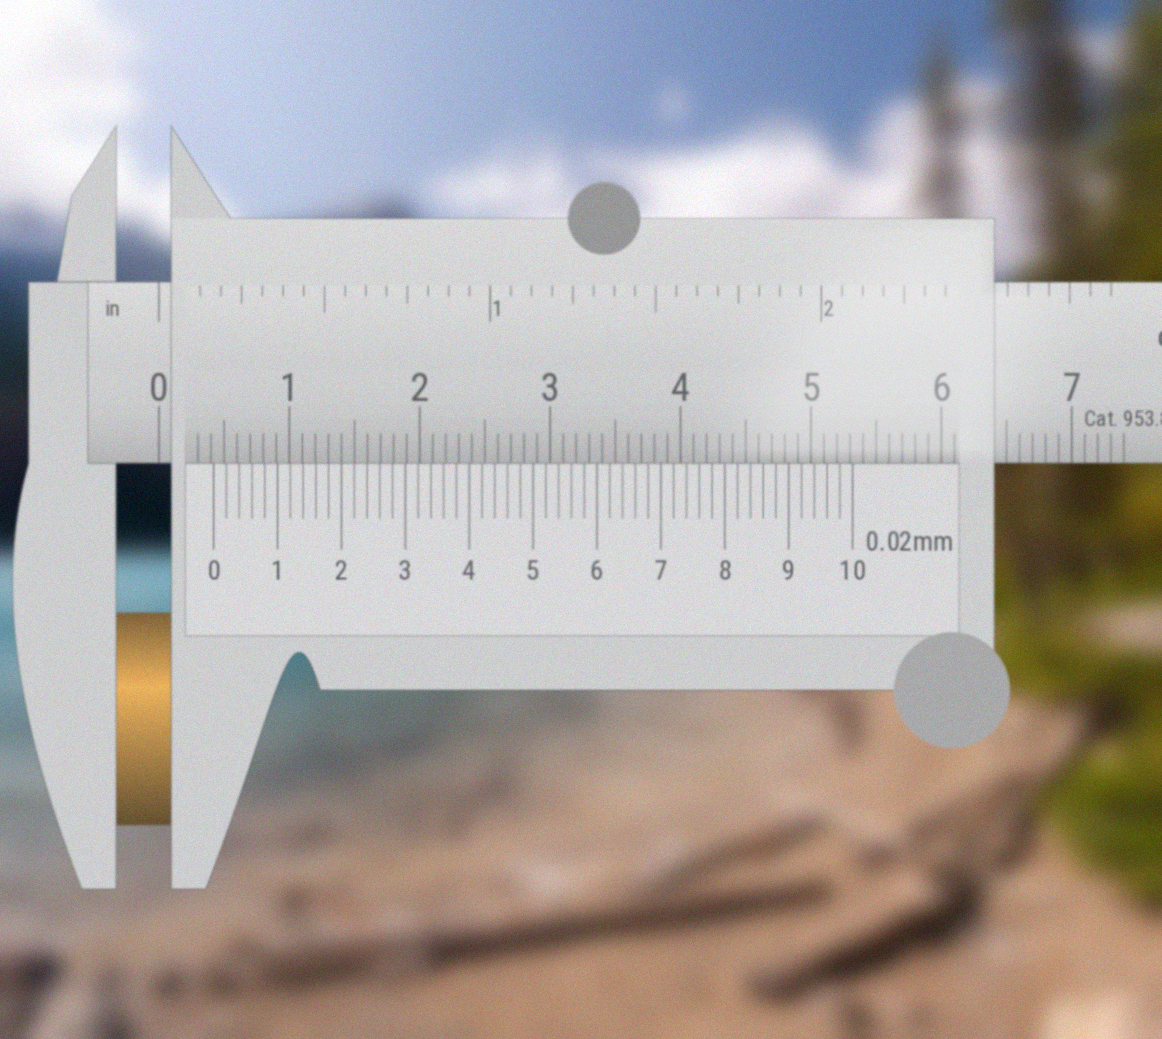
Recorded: 4.2 (mm)
